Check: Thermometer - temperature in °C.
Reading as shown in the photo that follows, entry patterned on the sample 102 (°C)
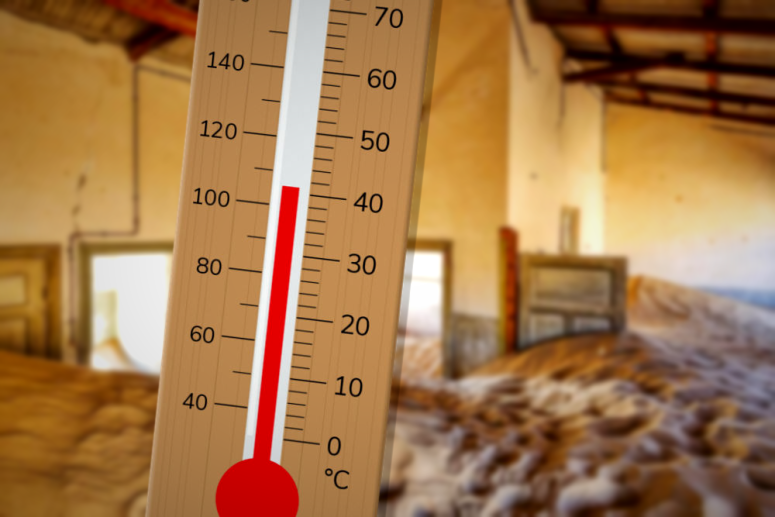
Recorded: 41 (°C)
